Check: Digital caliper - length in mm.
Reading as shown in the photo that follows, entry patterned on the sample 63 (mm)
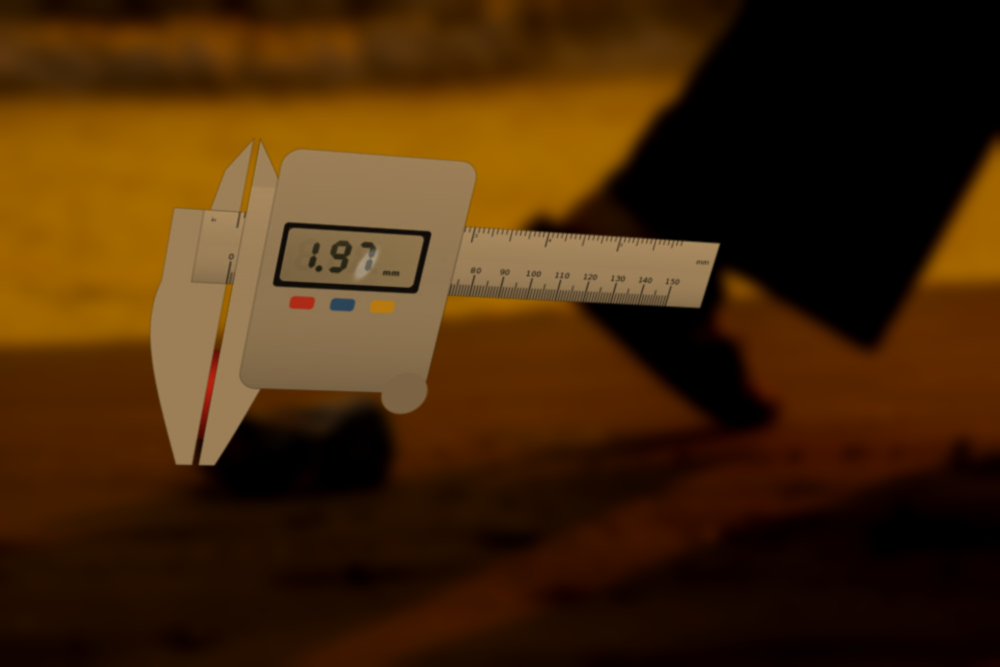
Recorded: 1.97 (mm)
